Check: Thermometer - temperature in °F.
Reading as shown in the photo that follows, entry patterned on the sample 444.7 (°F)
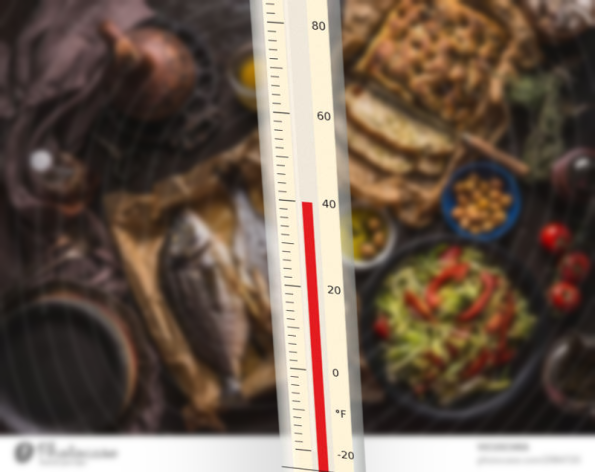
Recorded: 40 (°F)
